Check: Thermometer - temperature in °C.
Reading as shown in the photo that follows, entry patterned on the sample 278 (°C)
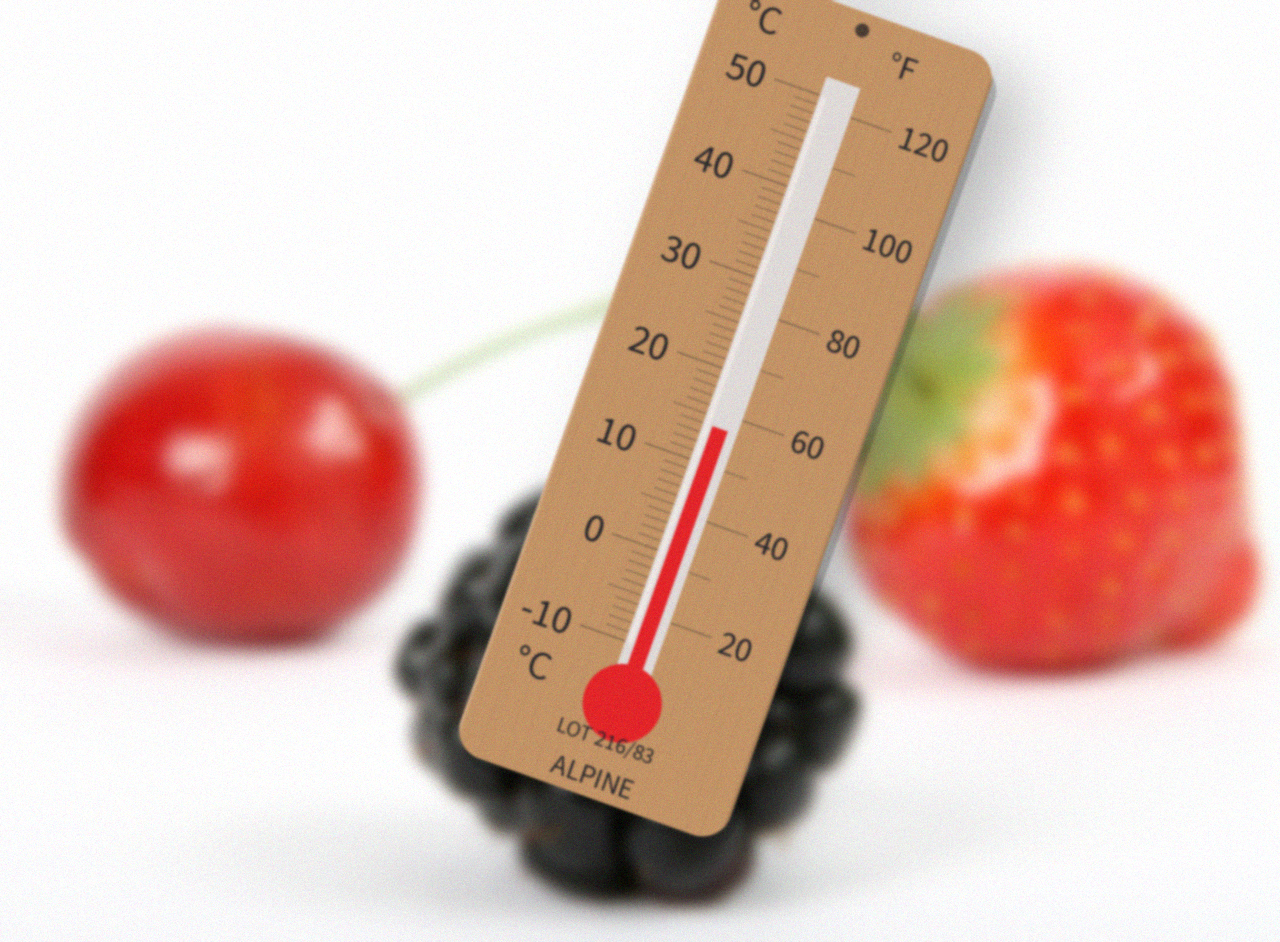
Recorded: 14 (°C)
